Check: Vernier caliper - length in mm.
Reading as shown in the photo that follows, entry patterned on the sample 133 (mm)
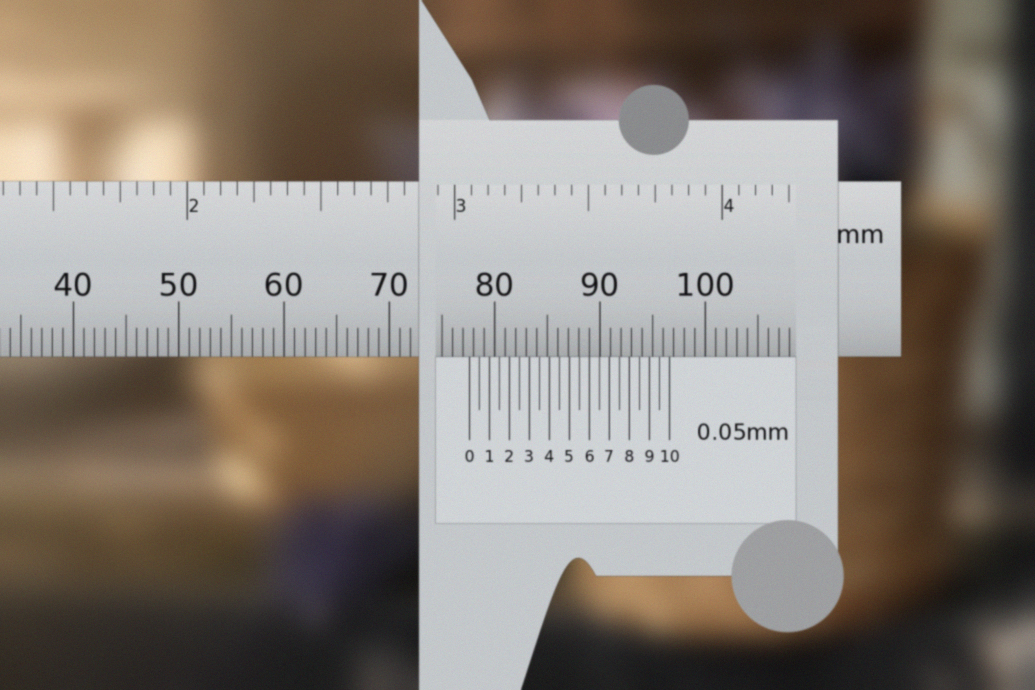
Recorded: 77.6 (mm)
